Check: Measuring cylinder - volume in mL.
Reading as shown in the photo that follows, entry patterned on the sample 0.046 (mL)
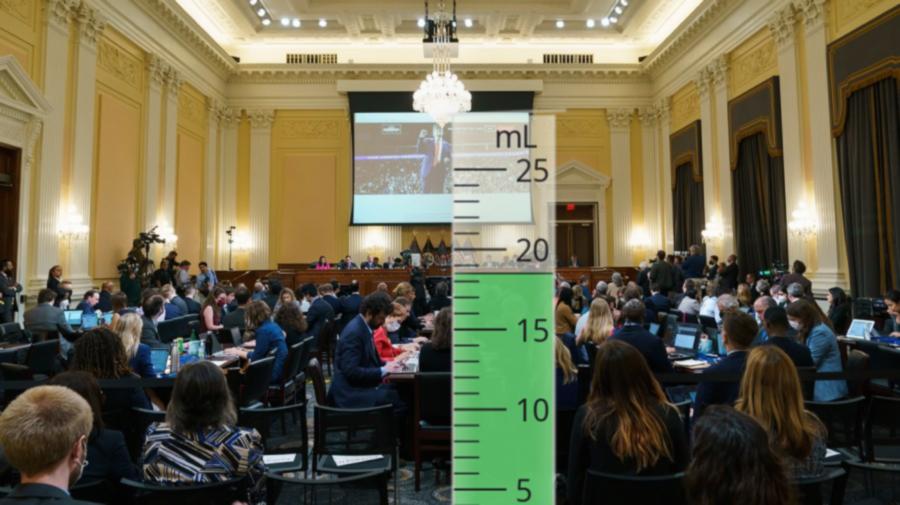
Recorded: 18.5 (mL)
